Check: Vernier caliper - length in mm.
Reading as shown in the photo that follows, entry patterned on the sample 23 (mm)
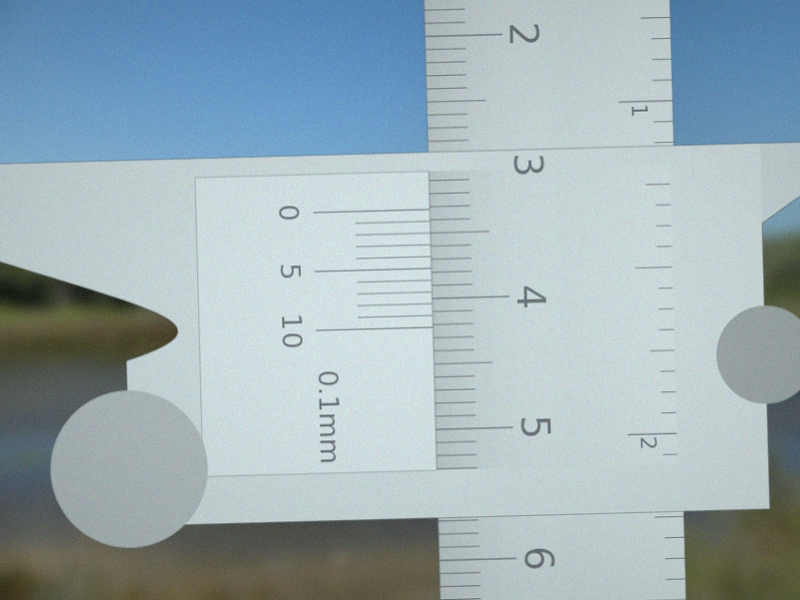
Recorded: 33.2 (mm)
